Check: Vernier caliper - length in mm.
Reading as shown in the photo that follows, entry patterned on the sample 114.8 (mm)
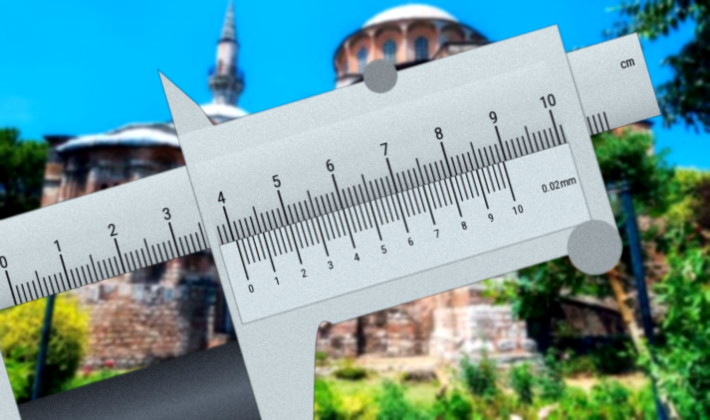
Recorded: 40.5 (mm)
